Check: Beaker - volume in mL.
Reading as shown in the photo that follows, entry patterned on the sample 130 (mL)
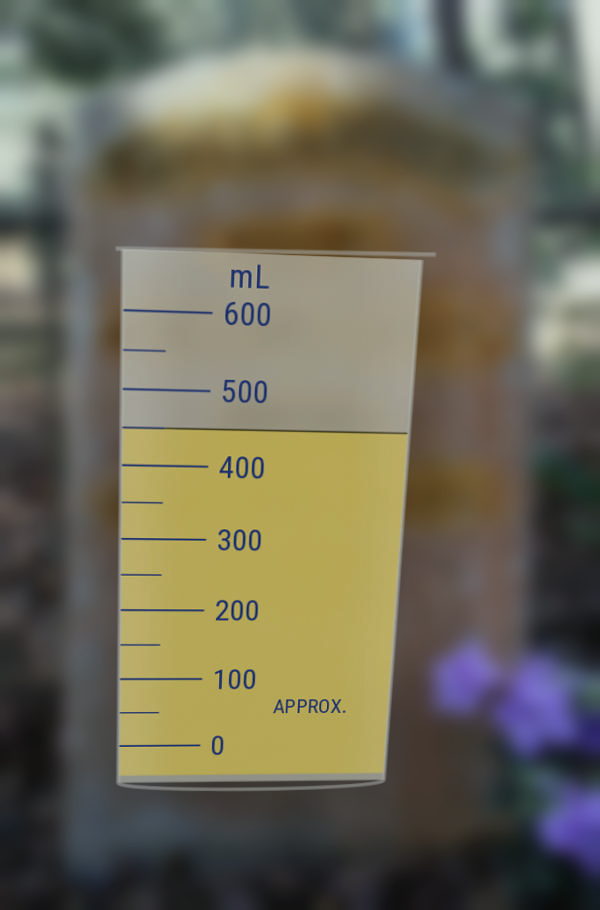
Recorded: 450 (mL)
